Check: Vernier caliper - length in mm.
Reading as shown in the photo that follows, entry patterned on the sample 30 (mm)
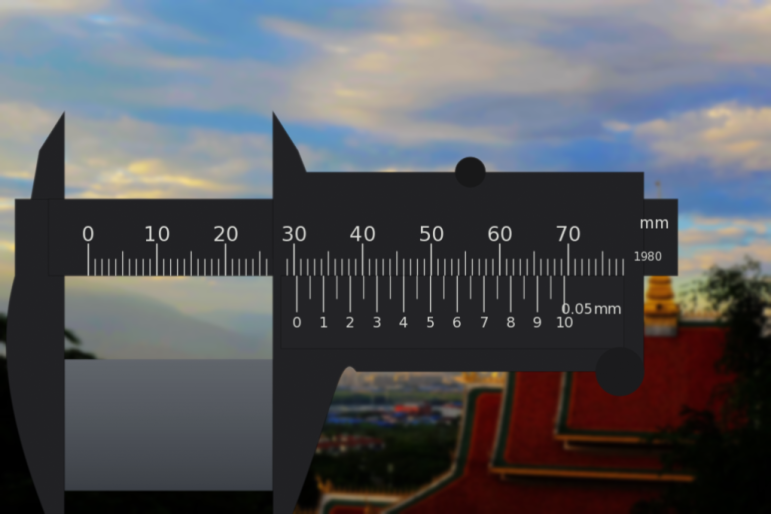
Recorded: 30.4 (mm)
